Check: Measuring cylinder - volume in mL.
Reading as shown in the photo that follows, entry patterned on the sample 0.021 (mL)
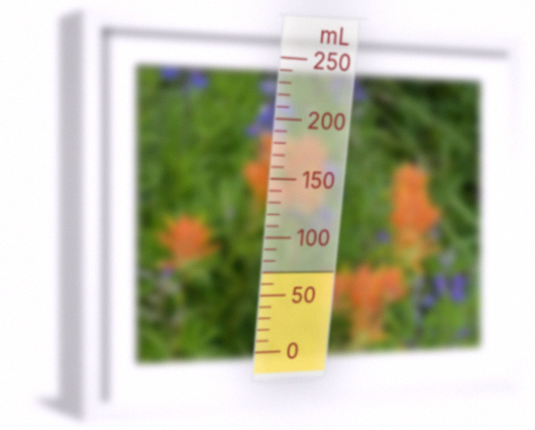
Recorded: 70 (mL)
